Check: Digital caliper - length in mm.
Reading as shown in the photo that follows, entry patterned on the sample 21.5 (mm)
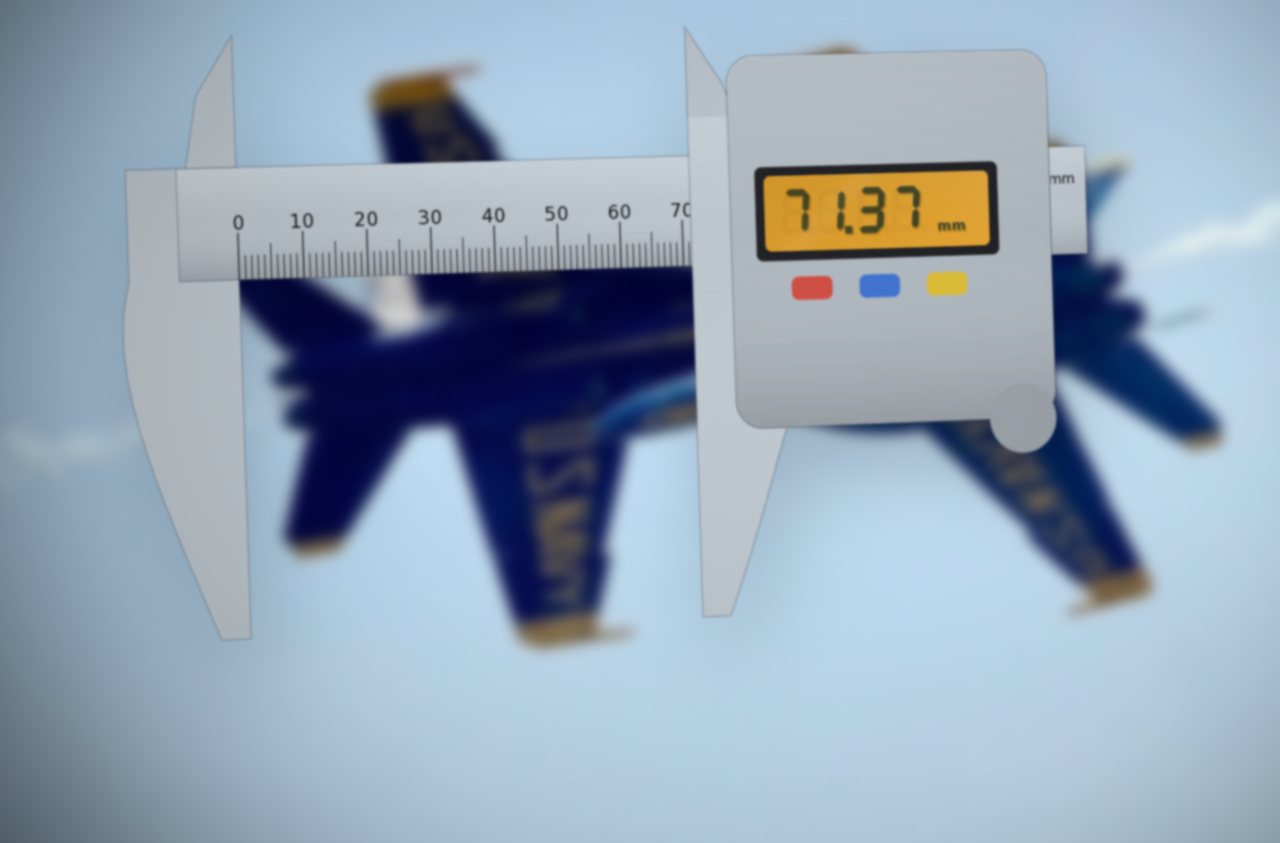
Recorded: 71.37 (mm)
